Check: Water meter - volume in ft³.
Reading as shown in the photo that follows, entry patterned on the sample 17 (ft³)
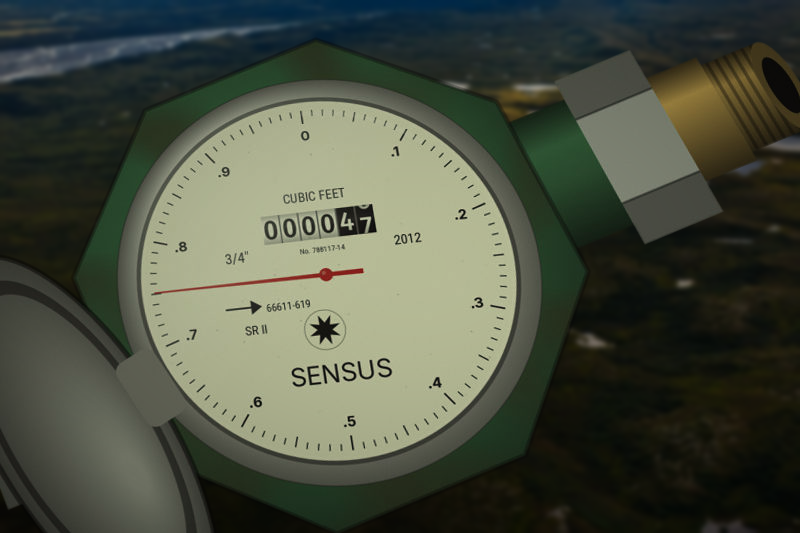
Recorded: 46.75 (ft³)
